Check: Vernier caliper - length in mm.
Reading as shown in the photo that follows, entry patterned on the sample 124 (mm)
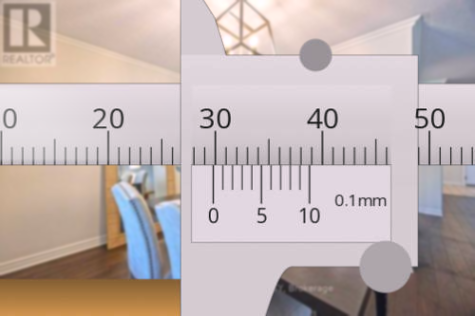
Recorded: 29.8 (mm)
